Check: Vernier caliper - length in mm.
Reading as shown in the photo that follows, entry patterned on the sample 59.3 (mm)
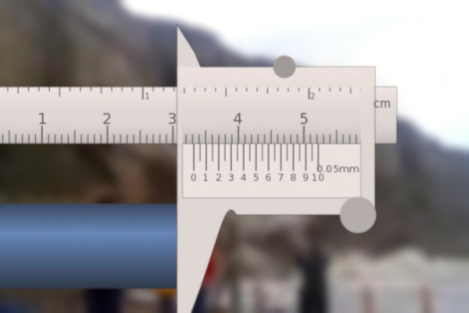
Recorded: 33.2 (mm)
